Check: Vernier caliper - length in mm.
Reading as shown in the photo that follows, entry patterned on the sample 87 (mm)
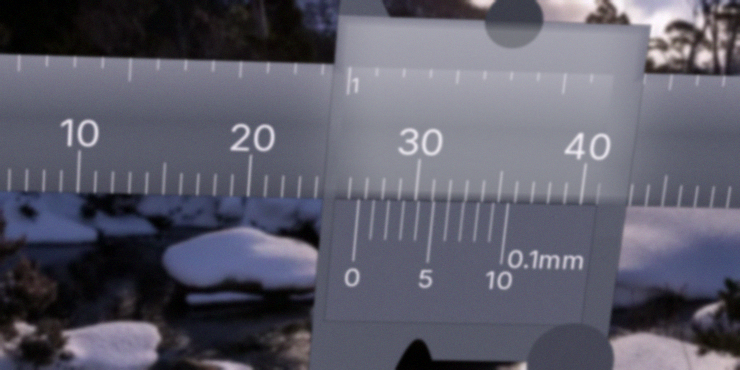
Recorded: 26.6 (mm)
